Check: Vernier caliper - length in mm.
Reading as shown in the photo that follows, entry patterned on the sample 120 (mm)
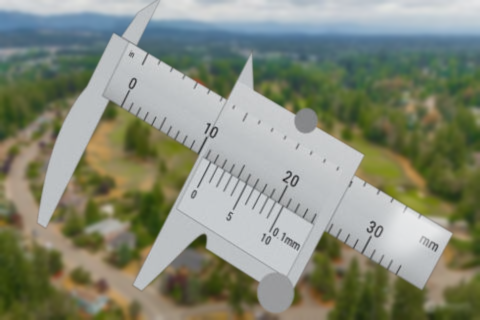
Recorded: 11.6 (mm)
